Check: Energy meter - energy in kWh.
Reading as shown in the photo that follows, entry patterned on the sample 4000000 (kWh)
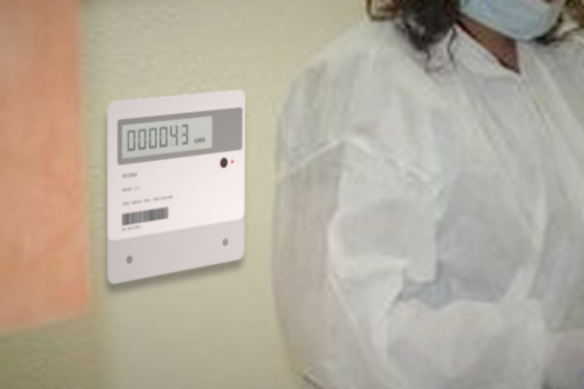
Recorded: 43 (kWh)
